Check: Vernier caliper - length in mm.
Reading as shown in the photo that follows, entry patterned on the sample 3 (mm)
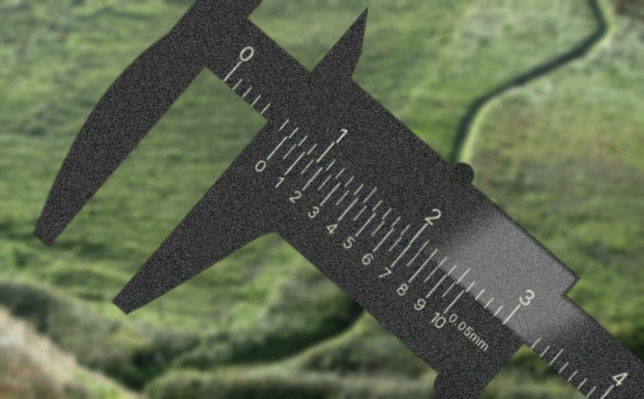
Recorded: 6.8 (mm)
